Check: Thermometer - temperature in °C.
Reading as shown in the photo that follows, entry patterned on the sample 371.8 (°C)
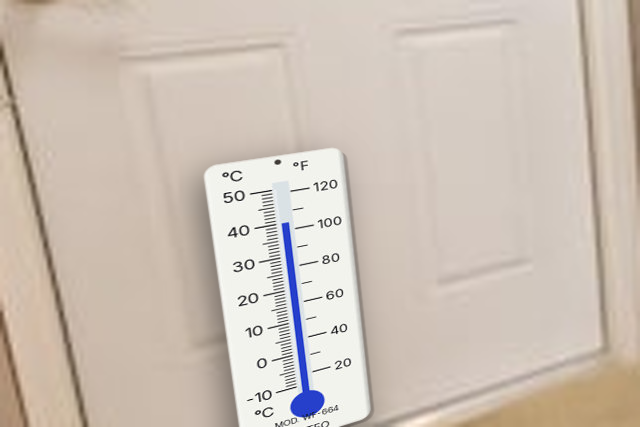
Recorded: 40 (°C)
